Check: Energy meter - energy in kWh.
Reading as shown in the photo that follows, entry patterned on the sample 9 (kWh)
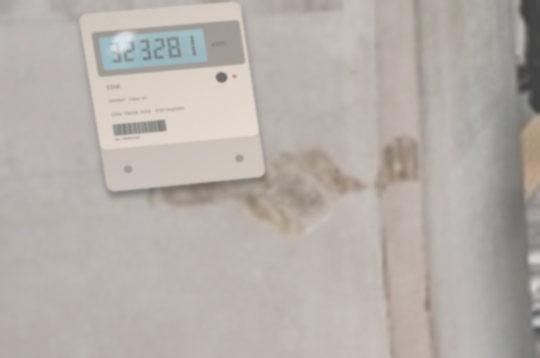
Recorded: 323281 (kWh)
